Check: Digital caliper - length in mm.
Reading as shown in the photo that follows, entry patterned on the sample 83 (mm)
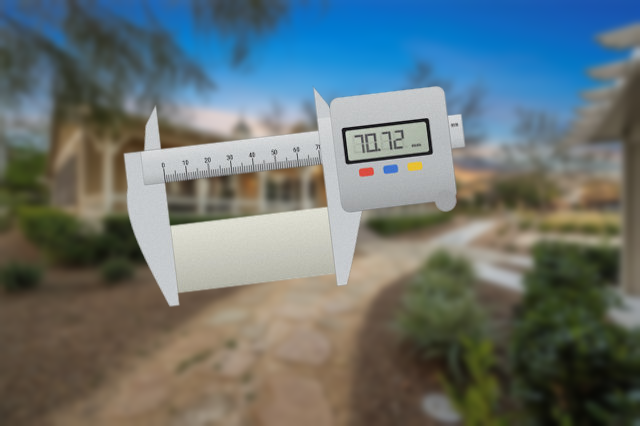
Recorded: 70.72 (mm)
